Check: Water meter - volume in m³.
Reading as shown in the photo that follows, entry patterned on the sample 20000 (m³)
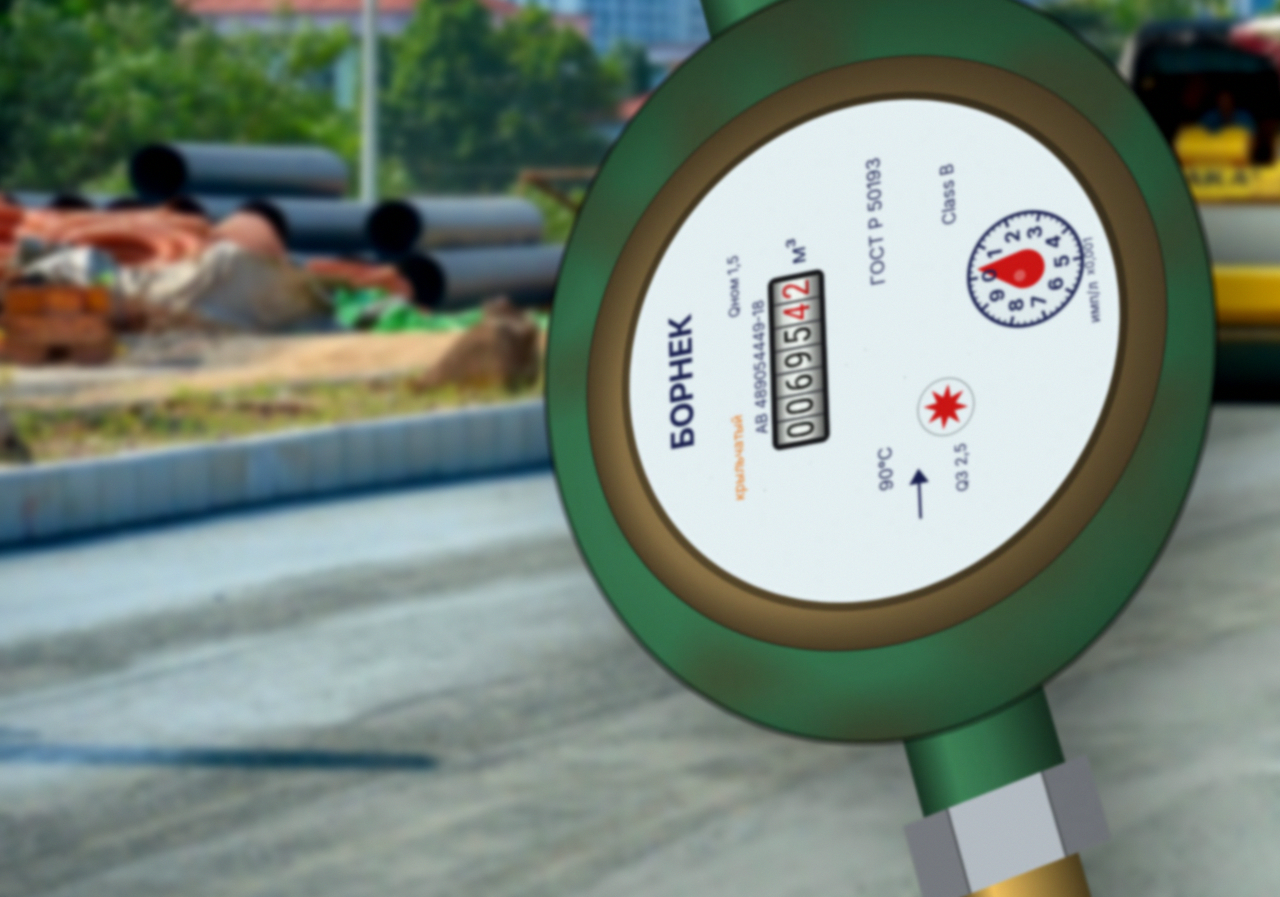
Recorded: 695.420 (m³)
